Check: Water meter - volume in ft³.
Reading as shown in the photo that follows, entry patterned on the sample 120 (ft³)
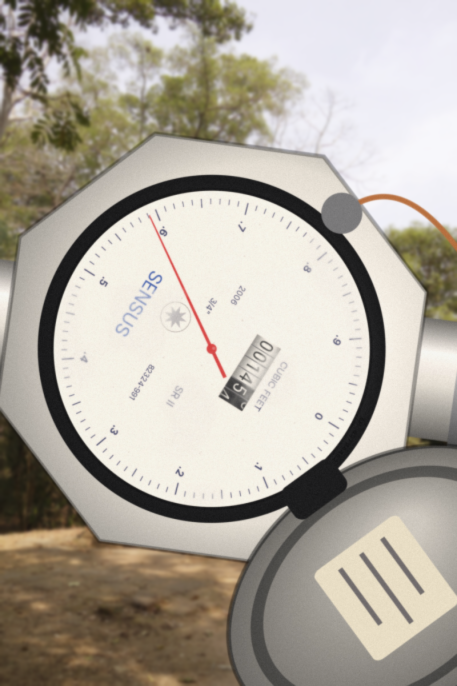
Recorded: 1453.59 (ft³)
